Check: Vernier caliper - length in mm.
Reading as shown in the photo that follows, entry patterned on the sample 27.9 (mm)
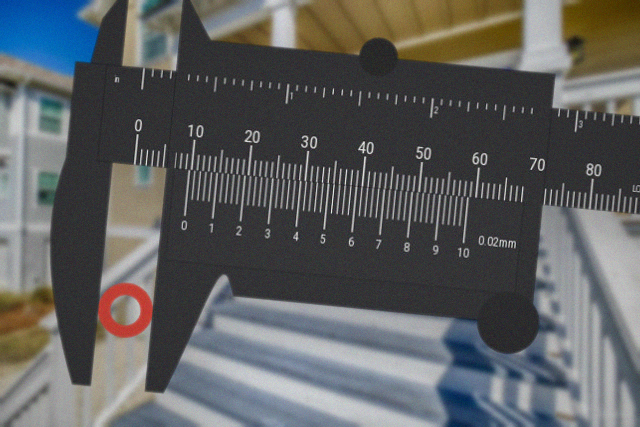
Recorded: 9.6 (mm)
